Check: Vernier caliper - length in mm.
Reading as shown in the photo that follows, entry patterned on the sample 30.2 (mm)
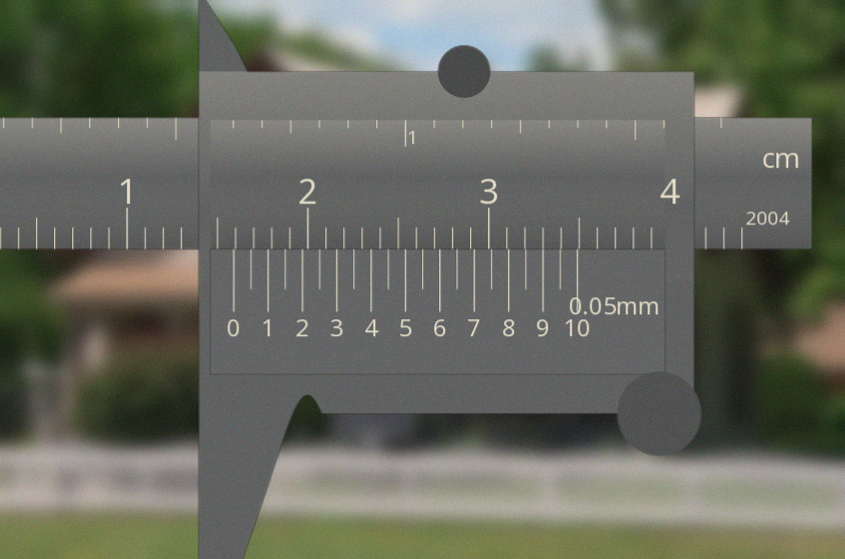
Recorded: 15.9 (mm)
